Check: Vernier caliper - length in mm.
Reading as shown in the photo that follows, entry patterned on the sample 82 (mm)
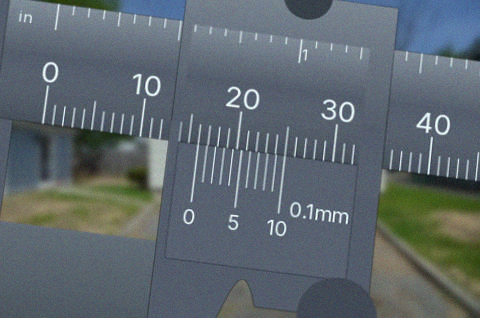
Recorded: 16.0 (mm)
